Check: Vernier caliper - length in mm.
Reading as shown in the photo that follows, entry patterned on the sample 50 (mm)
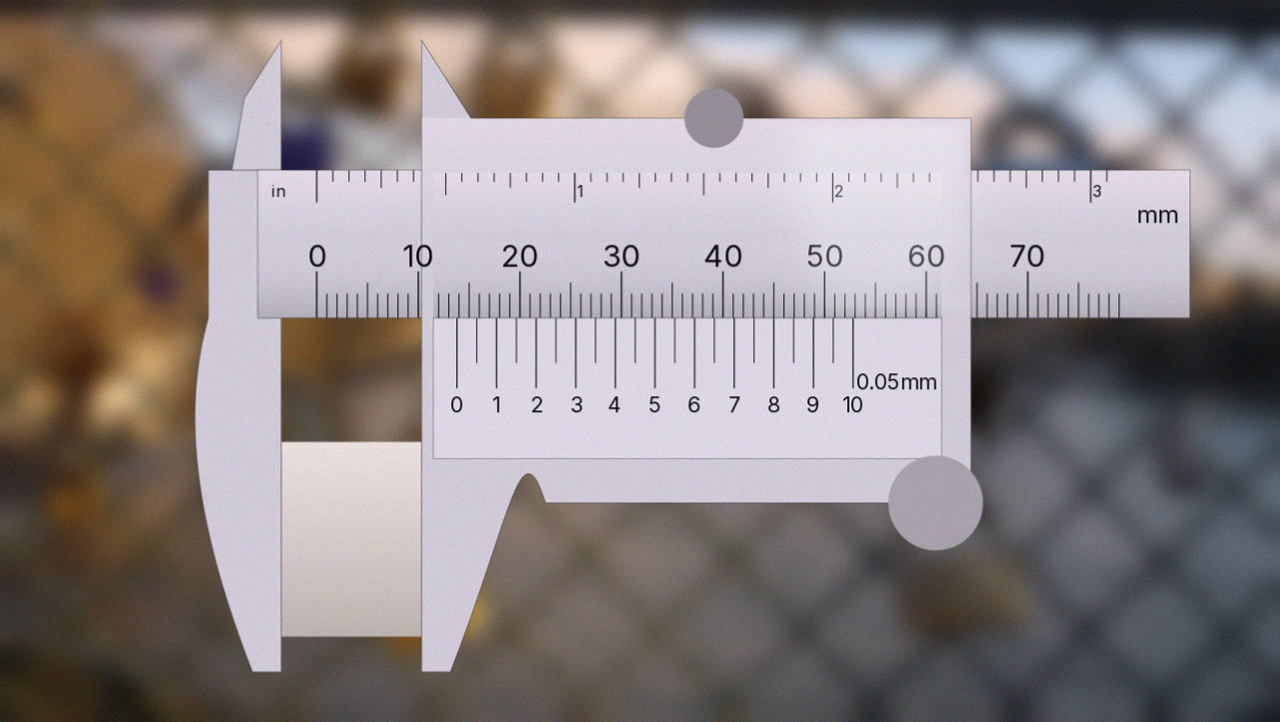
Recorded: 13.8 (mm)
